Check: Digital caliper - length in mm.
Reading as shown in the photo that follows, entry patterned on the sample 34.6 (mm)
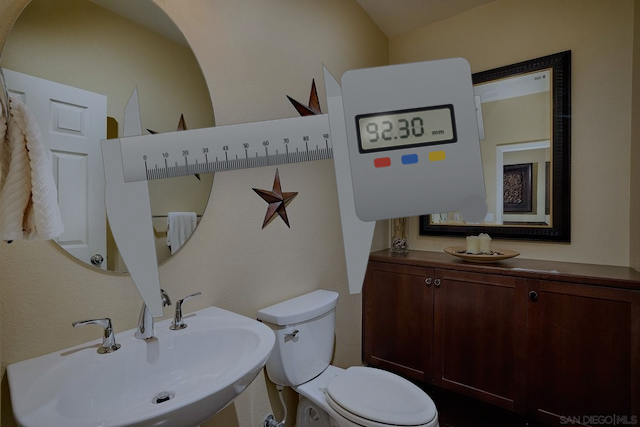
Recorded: 92.30 (mm)
